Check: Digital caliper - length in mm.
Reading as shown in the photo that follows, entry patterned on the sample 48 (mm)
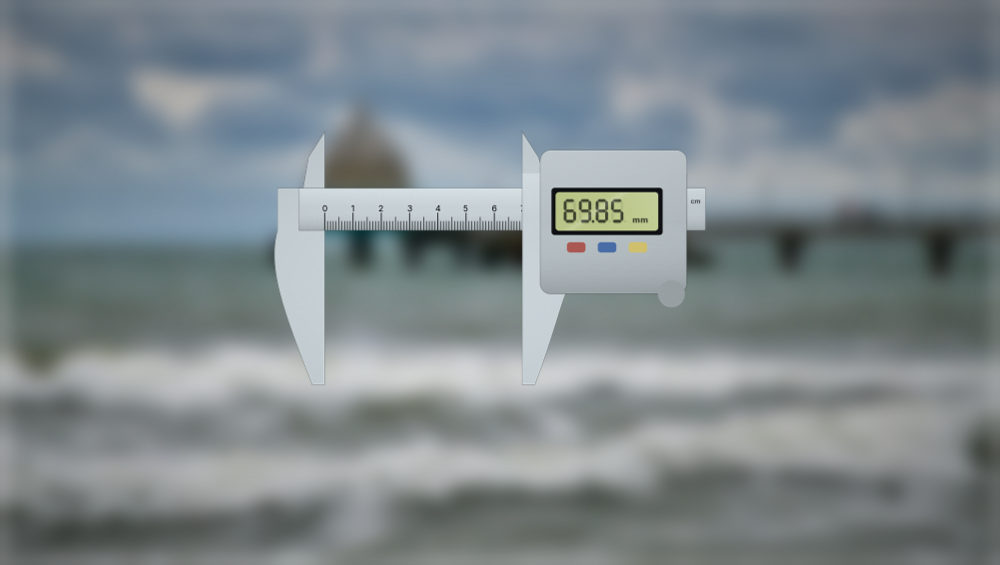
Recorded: 69.85 (mm)
